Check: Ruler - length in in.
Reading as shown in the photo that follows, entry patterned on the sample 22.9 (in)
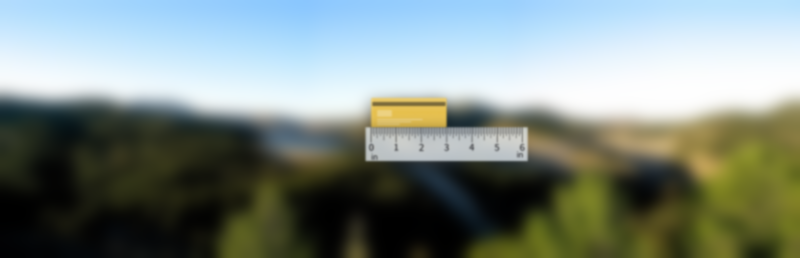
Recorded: 3 (in)
